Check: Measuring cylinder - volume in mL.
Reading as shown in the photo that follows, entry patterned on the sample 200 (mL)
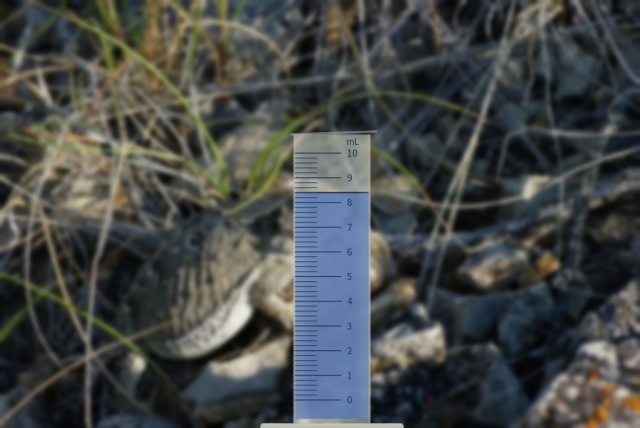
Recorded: 8.4 (mL)
